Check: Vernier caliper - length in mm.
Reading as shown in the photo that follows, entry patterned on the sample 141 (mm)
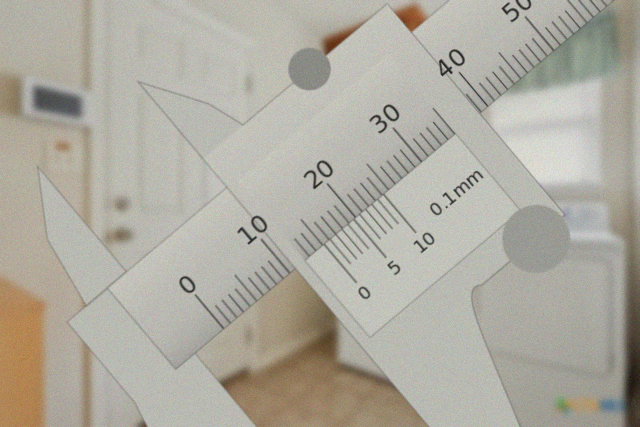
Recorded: 15.2 (mm)
